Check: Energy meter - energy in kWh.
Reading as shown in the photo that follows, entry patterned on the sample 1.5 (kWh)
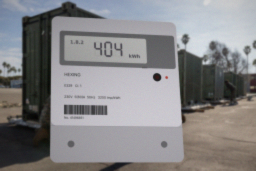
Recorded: 404 (kWh)
